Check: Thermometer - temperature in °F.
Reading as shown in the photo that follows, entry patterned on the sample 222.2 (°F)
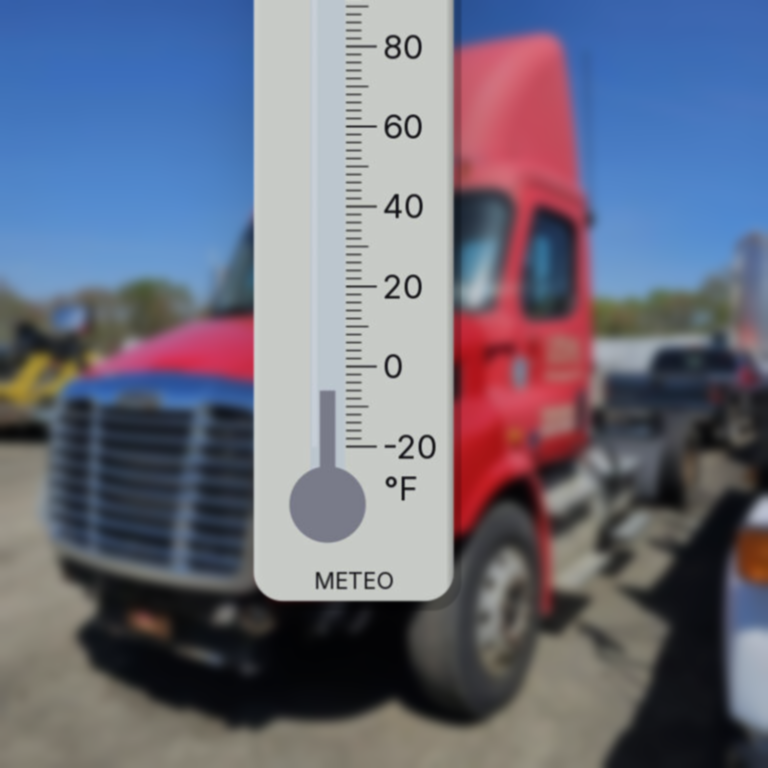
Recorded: -6 (°F)
